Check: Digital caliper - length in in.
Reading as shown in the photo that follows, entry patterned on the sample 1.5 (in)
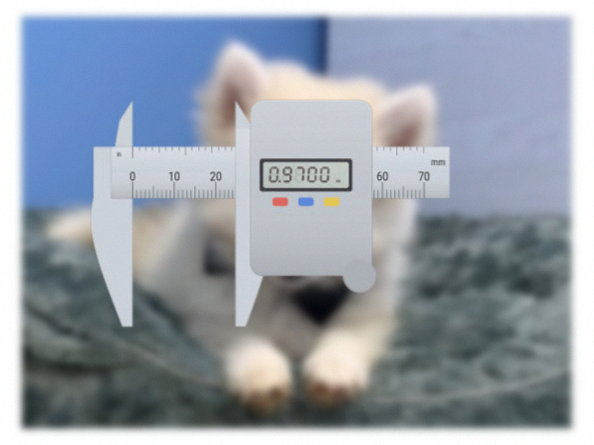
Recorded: 0.9700 (in)
